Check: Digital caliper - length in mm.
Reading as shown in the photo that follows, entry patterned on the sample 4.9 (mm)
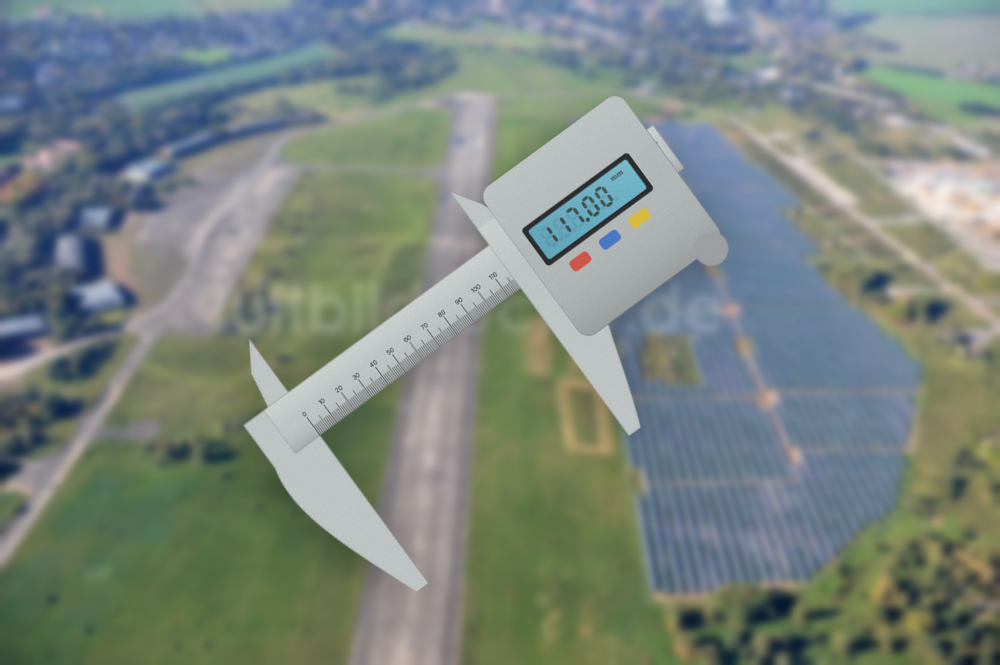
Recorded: 117.00 (mm)
